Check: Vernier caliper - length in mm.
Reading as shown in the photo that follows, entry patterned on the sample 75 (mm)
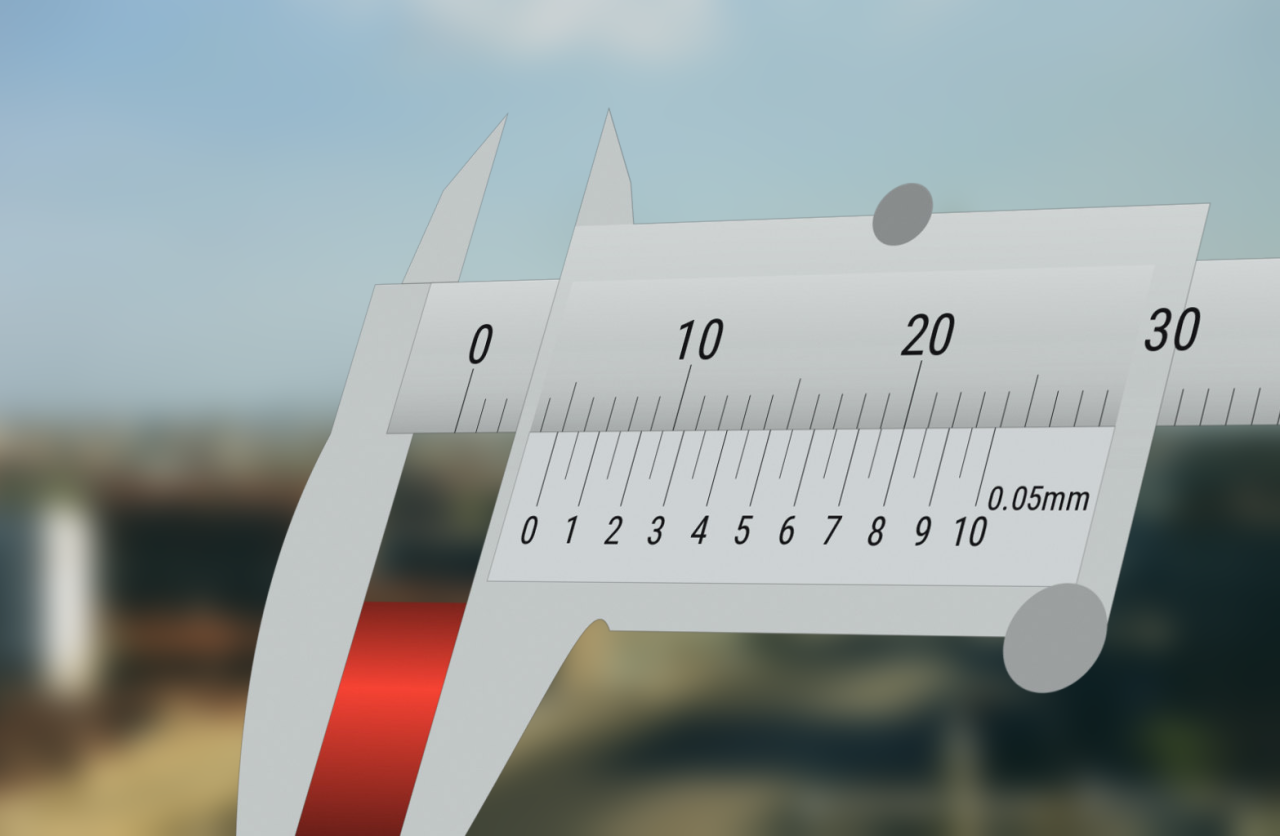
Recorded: 4.8 (mm)
